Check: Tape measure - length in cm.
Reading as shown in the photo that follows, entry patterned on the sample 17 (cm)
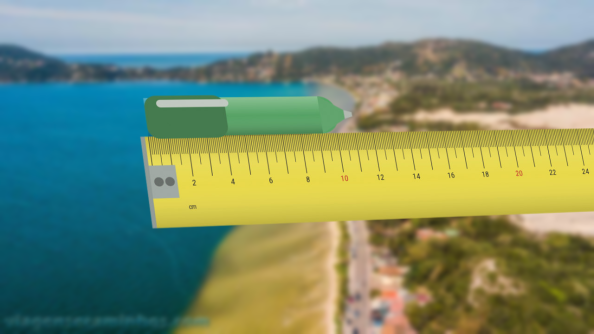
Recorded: 11 (cm)
